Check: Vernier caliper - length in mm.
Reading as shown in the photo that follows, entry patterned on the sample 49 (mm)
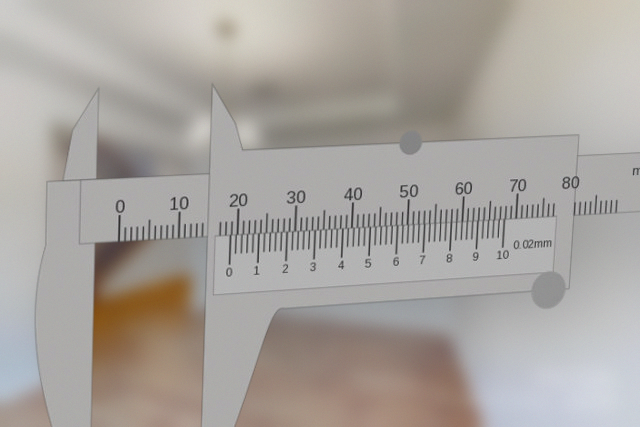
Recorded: 18.8 (mm)
